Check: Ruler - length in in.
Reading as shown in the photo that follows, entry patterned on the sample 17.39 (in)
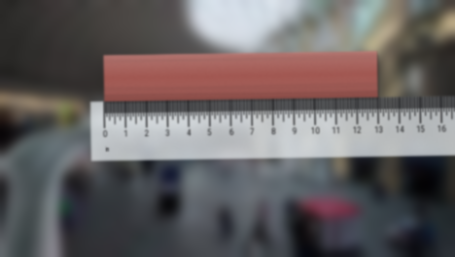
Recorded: 13 (in)
